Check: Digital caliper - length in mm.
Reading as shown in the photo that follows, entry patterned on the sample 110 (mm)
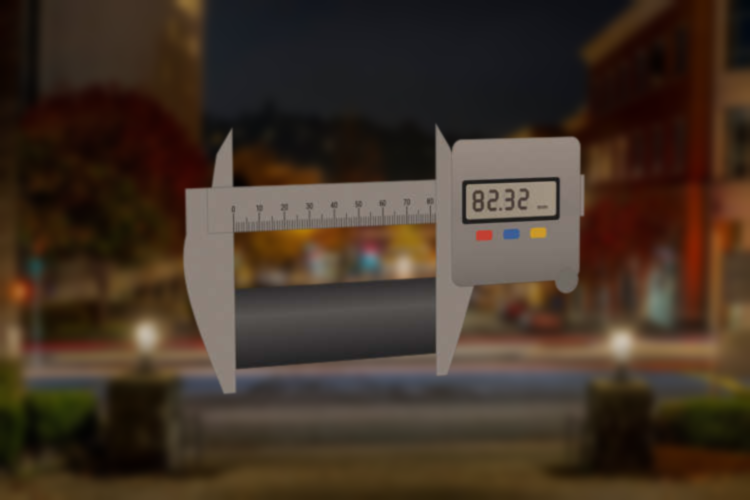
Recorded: 82.32 (mm)
